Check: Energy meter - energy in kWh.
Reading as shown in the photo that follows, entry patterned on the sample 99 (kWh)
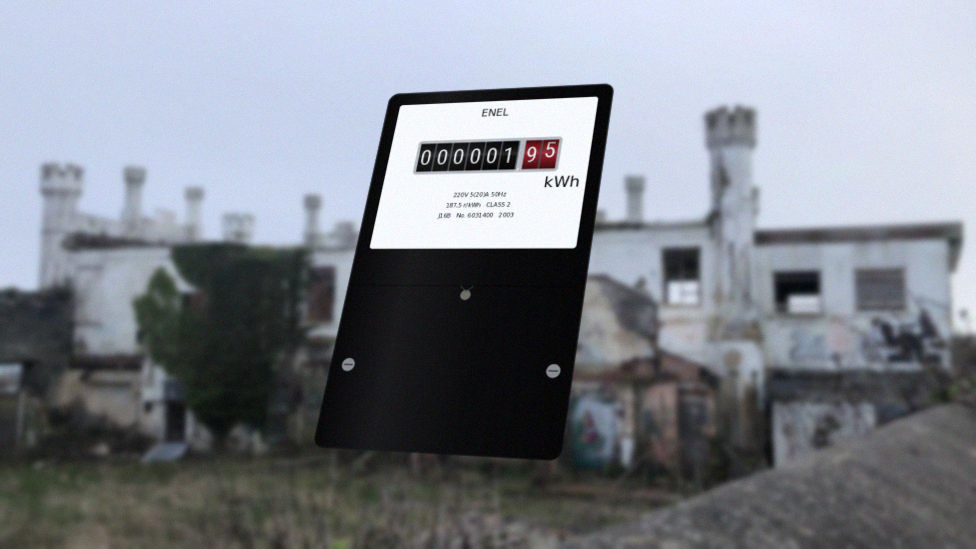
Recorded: 1.95 (kWh)
